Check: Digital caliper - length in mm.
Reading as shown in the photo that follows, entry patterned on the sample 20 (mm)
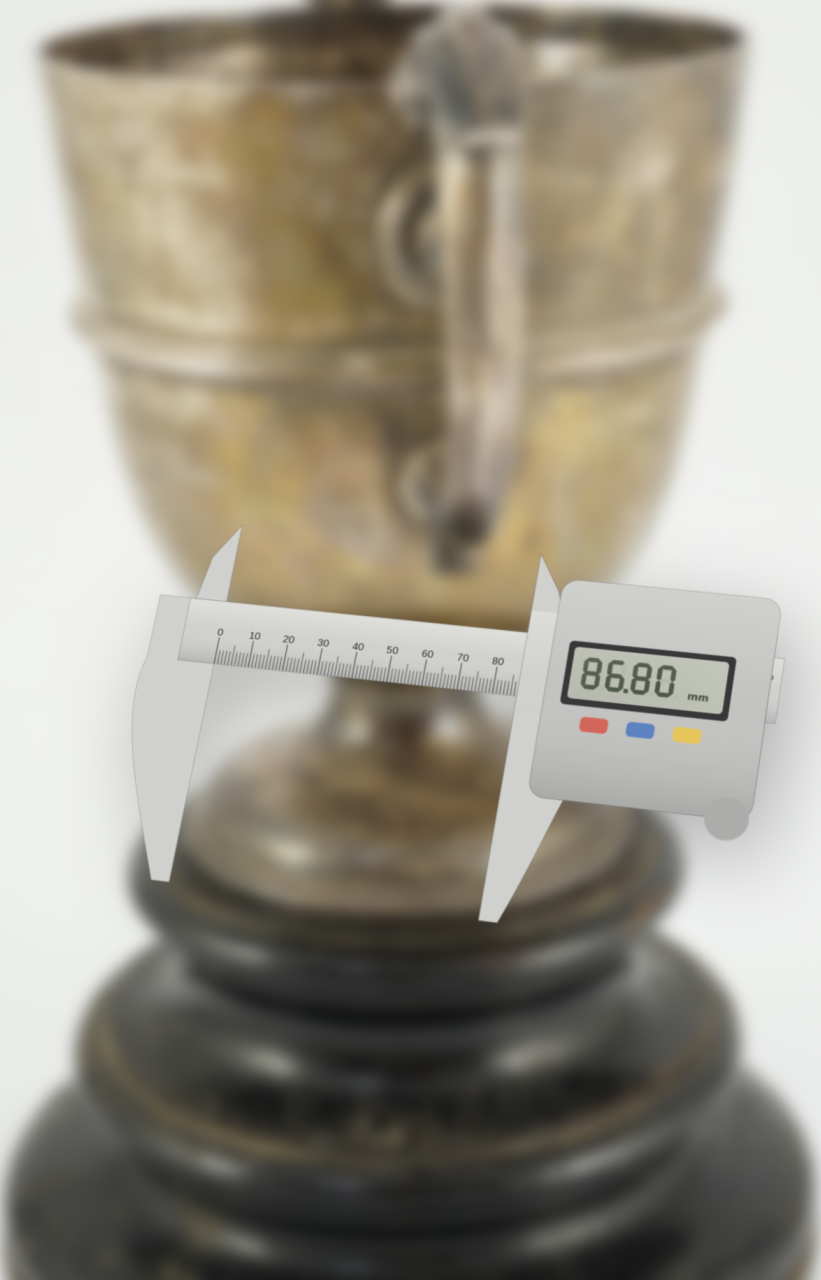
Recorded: 86.80 (mm)
